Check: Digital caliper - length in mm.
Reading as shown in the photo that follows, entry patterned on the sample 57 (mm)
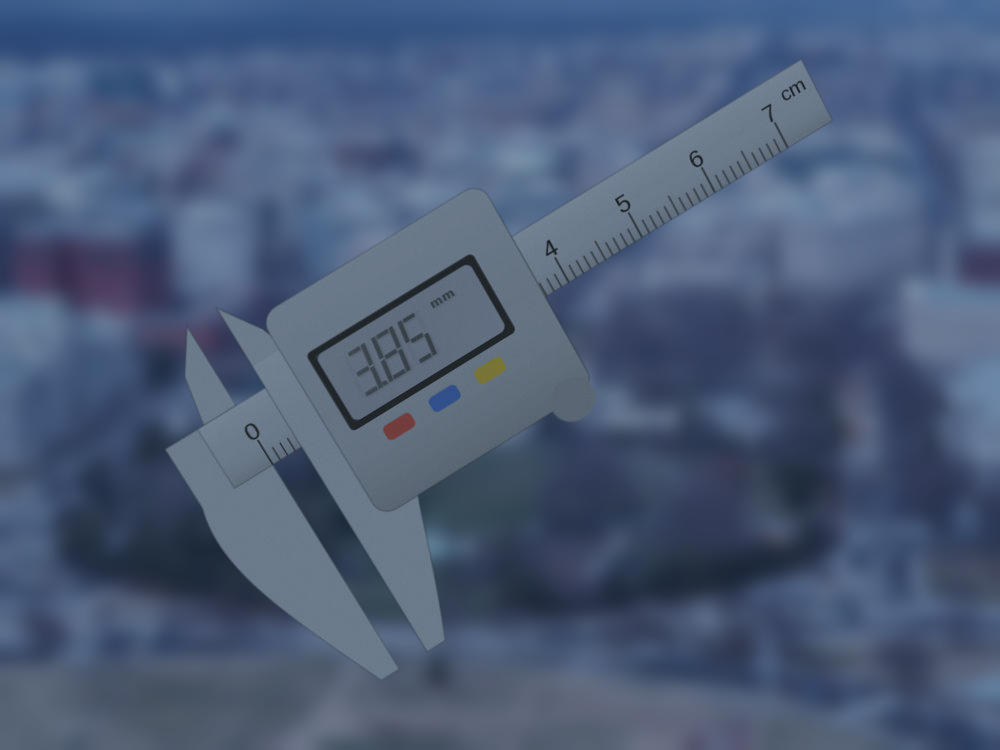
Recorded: 3.85 (mm)
